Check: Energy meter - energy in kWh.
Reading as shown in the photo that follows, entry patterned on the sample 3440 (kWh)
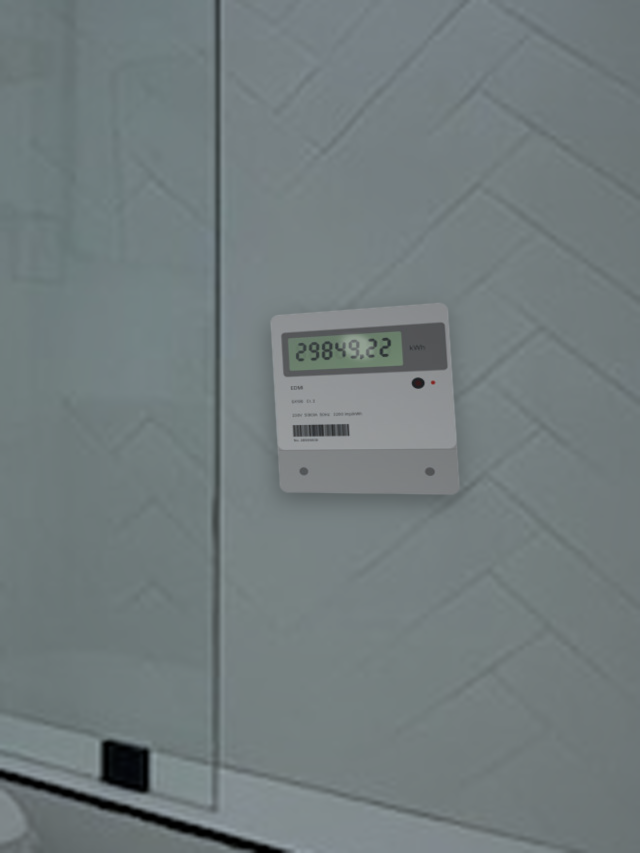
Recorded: 29849.22 (kWh)
